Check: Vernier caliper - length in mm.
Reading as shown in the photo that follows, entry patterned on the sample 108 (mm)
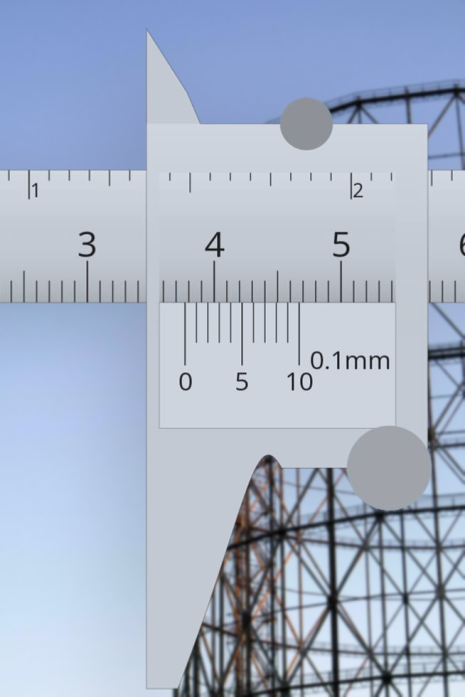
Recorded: 37.7 (mm)
